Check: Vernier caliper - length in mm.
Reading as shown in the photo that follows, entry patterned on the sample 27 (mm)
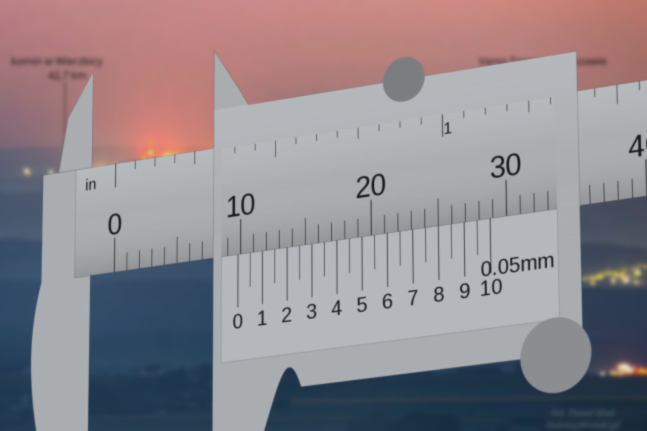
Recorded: 9.8 (mm)
